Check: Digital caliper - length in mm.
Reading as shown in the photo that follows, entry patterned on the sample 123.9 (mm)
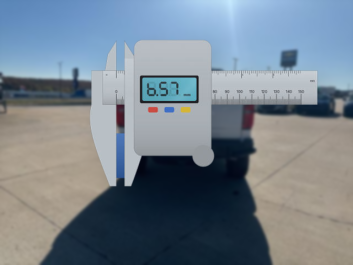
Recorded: 6.57 (mm)
